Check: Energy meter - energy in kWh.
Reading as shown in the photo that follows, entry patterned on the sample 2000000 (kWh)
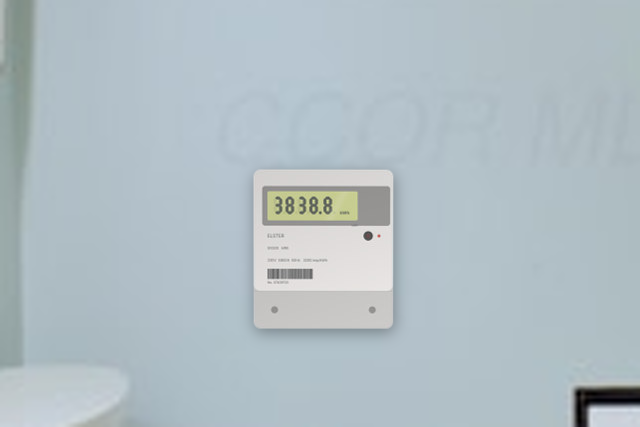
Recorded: 3838.8 (kWh)
